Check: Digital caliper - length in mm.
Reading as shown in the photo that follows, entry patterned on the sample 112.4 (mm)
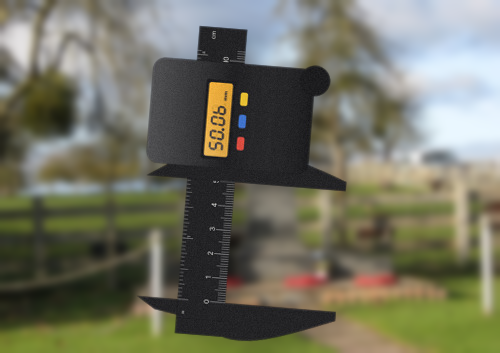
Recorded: 50.06 (mm)
